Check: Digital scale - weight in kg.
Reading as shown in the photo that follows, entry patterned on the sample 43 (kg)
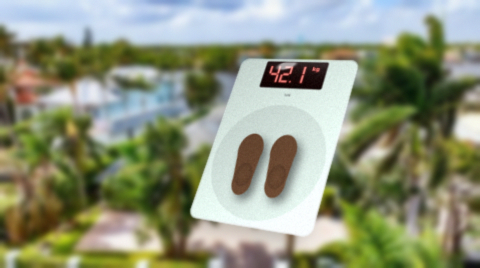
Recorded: 42.1 (kg)
